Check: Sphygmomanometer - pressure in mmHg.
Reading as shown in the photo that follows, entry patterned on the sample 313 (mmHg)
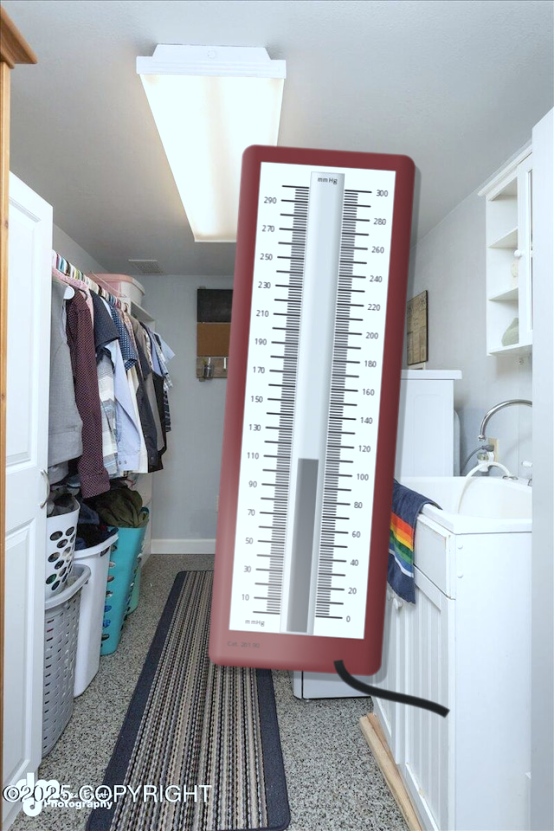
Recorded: 110 (mmHg)
